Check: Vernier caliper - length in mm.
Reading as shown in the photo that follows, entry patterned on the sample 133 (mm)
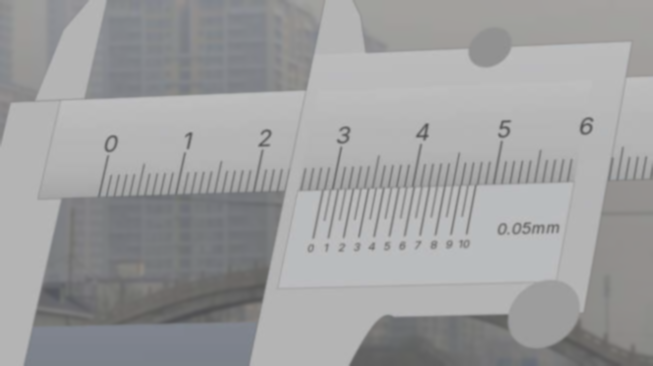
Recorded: 28.8 (mm)
